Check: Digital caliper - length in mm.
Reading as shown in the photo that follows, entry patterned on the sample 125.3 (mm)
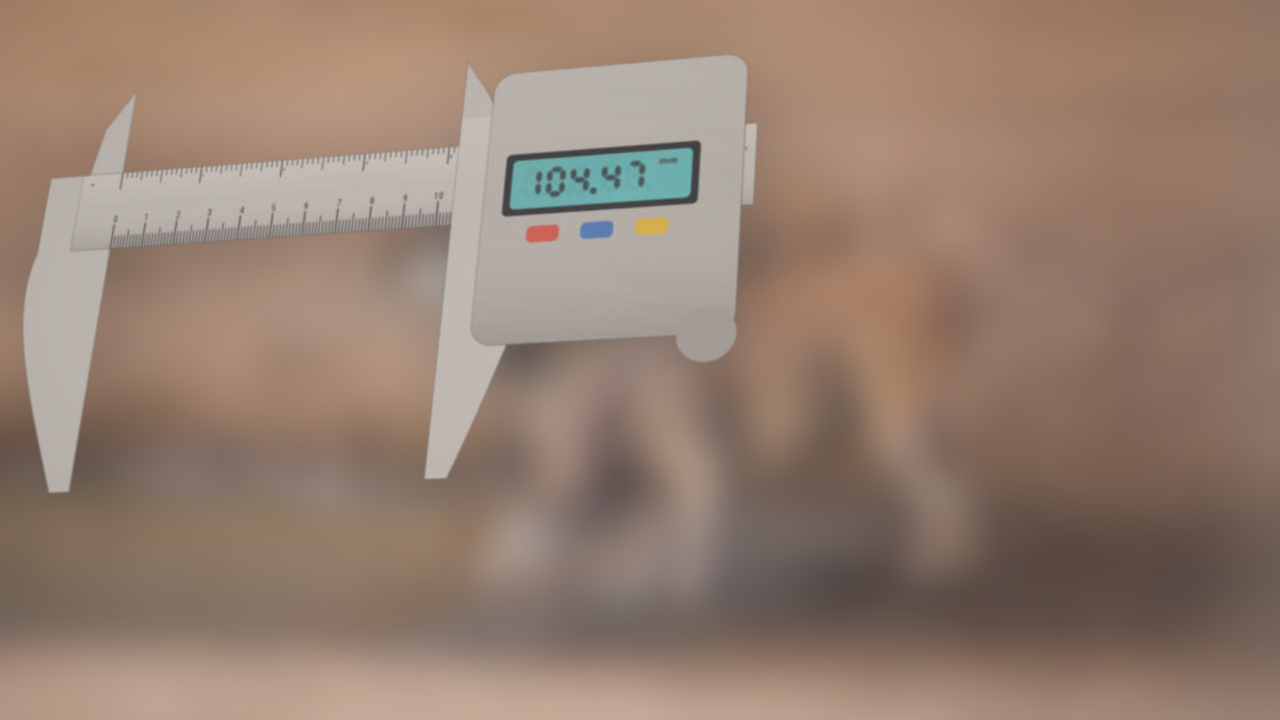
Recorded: 104.47 (mm)
